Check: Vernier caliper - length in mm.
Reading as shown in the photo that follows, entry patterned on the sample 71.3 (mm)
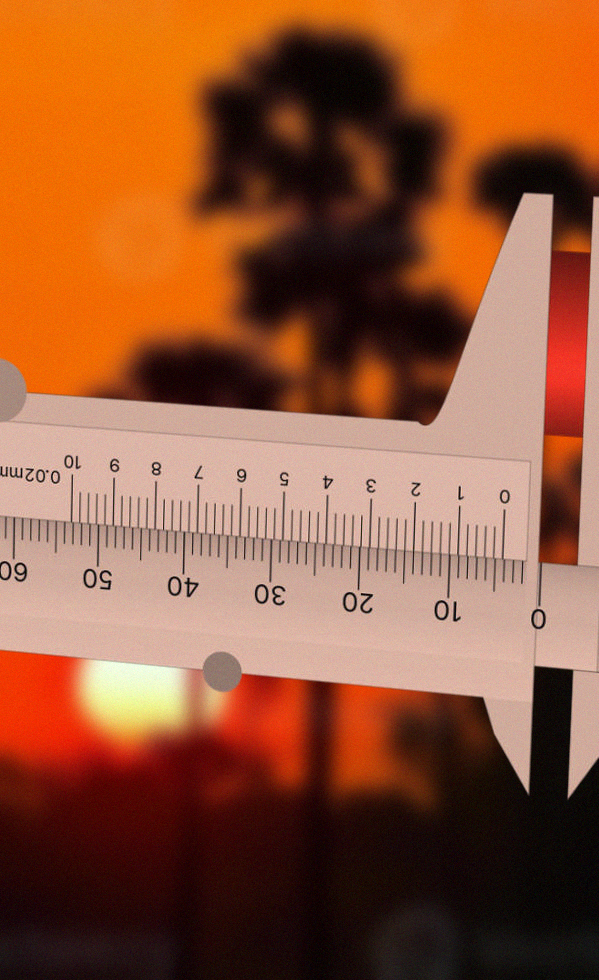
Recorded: 4.2 (mm)
